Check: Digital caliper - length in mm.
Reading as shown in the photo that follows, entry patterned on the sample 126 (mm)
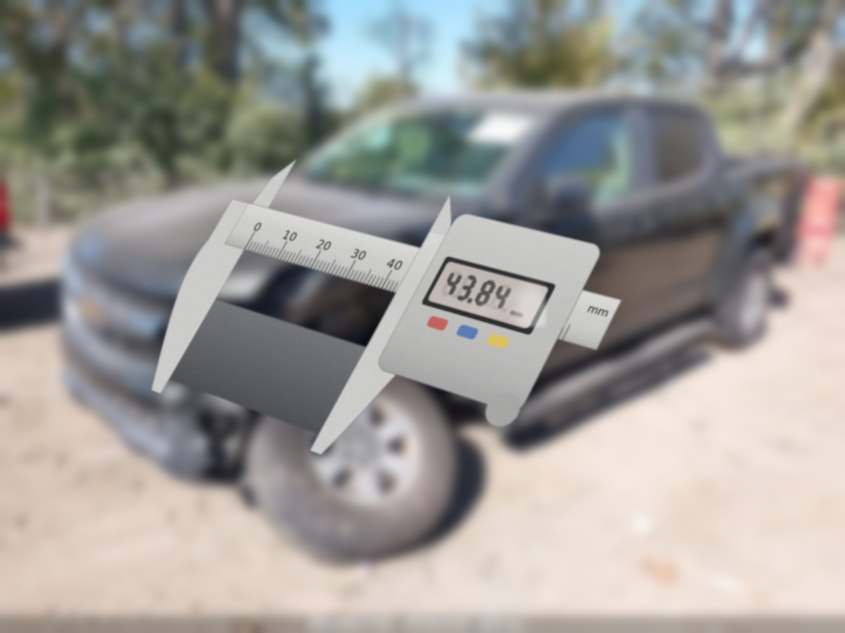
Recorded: 43.84 (mm)
